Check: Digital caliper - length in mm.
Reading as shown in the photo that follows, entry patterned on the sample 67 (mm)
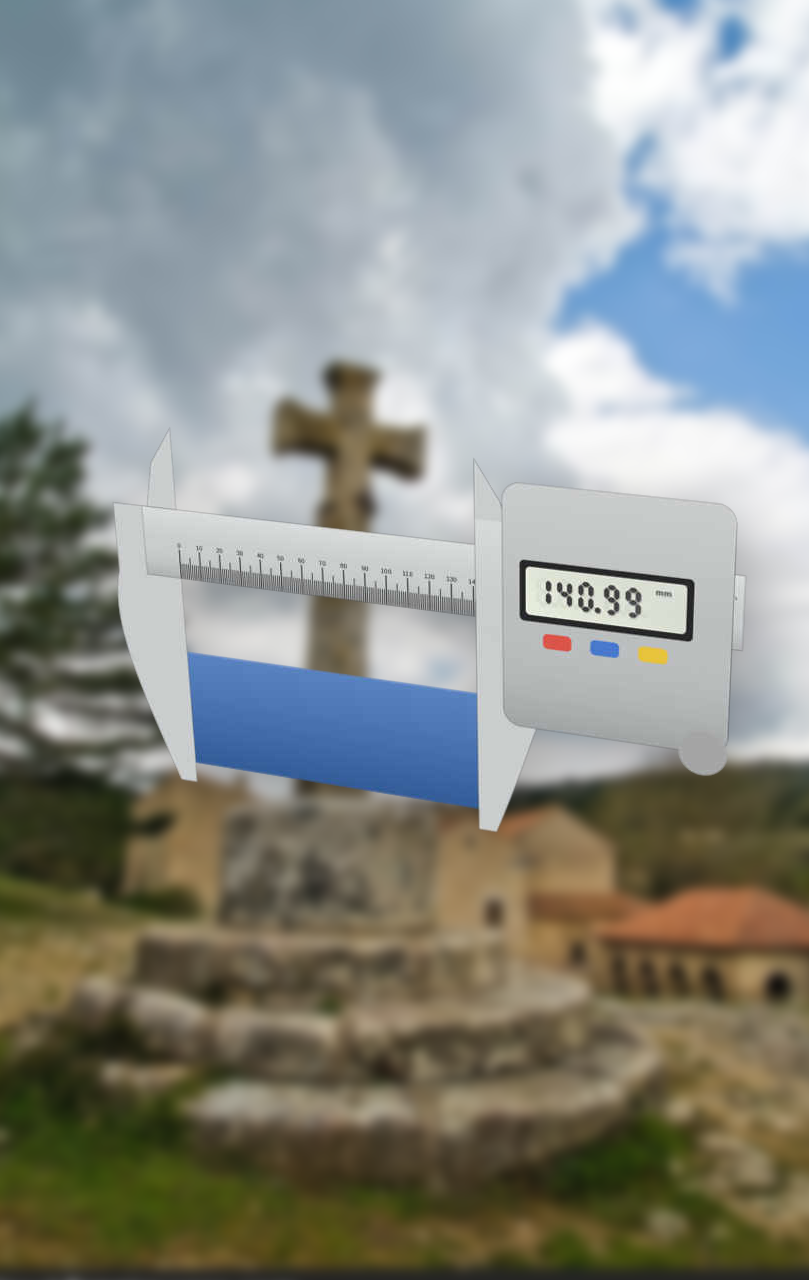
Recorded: 140.99 (mm)
